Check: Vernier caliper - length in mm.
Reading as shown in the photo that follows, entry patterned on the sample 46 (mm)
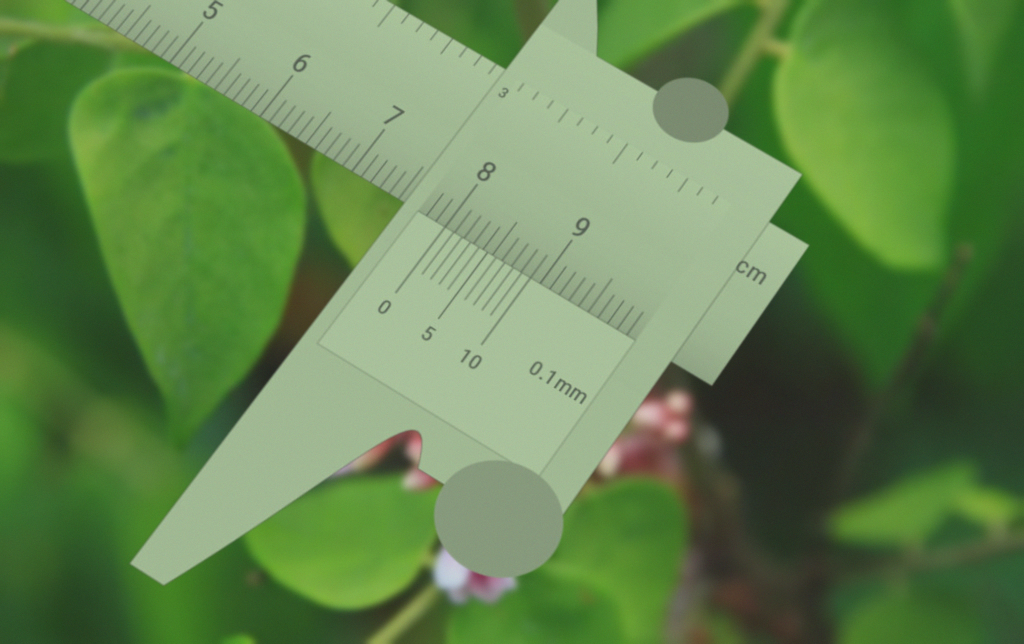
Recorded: 80.0 (mm)
